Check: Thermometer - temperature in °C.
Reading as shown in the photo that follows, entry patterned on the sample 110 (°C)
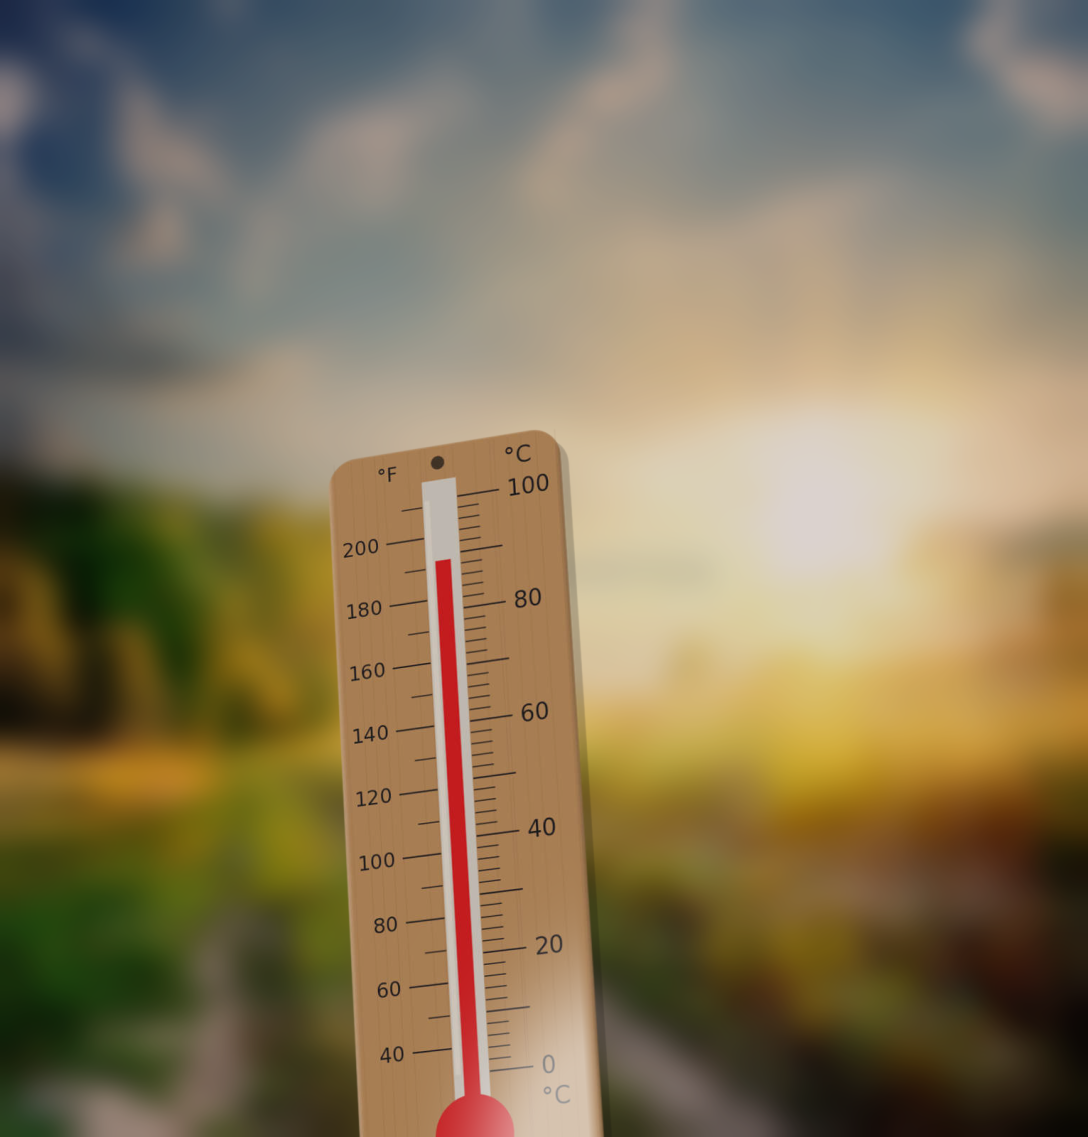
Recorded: 89 (°C)
